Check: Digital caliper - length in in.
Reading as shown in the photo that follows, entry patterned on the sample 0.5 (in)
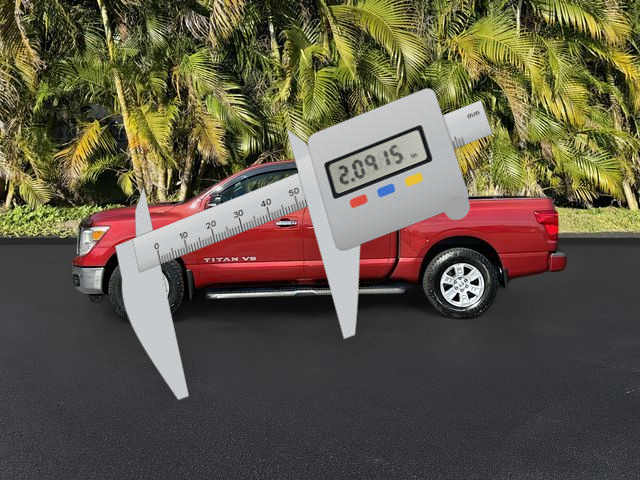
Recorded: 2.0915 (in)
